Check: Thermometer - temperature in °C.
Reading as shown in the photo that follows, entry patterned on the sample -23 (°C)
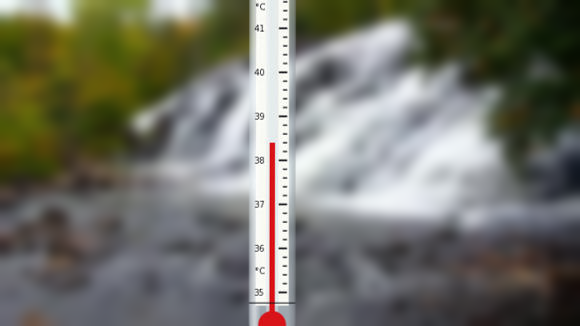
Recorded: 38.4 (°C)
